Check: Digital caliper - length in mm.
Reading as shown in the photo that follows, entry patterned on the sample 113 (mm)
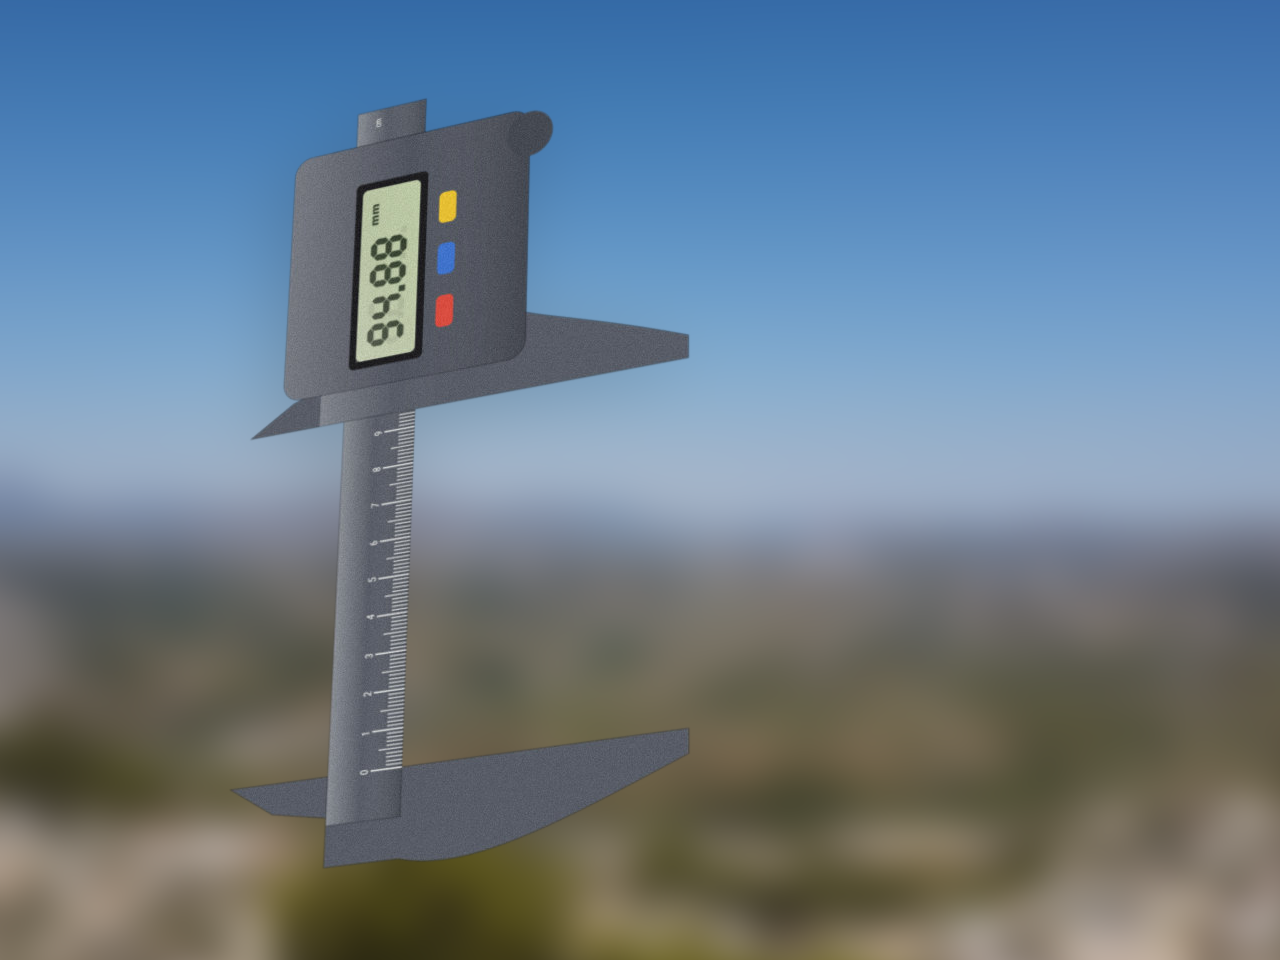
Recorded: 94.88 (mm)
